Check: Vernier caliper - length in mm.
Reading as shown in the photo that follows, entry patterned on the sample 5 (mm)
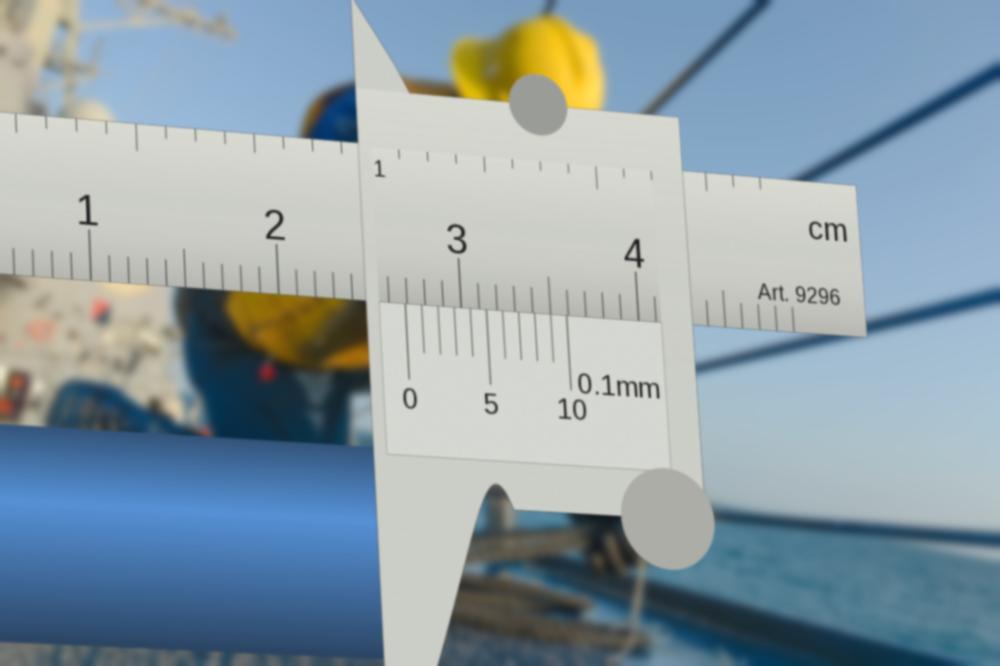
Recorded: 26.9 (mm)
